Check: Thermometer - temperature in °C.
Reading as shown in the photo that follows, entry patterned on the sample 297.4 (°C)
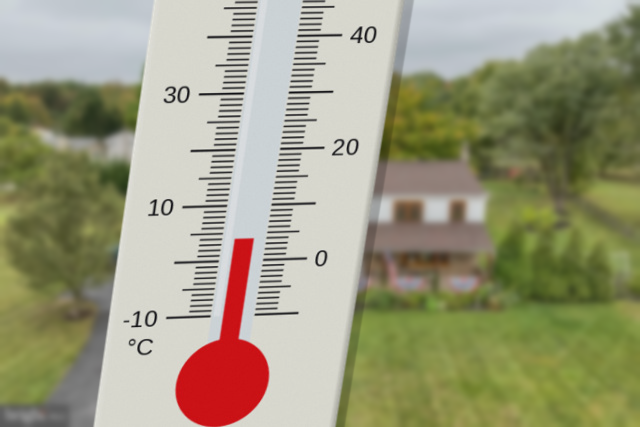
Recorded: 4 (°C)
